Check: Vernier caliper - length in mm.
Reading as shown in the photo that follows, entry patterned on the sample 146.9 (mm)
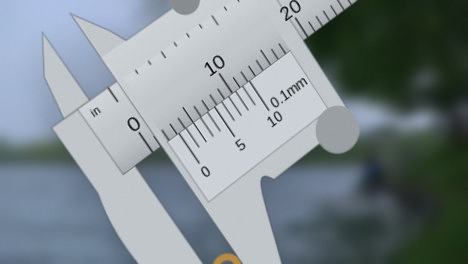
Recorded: 3.2 (mm)
